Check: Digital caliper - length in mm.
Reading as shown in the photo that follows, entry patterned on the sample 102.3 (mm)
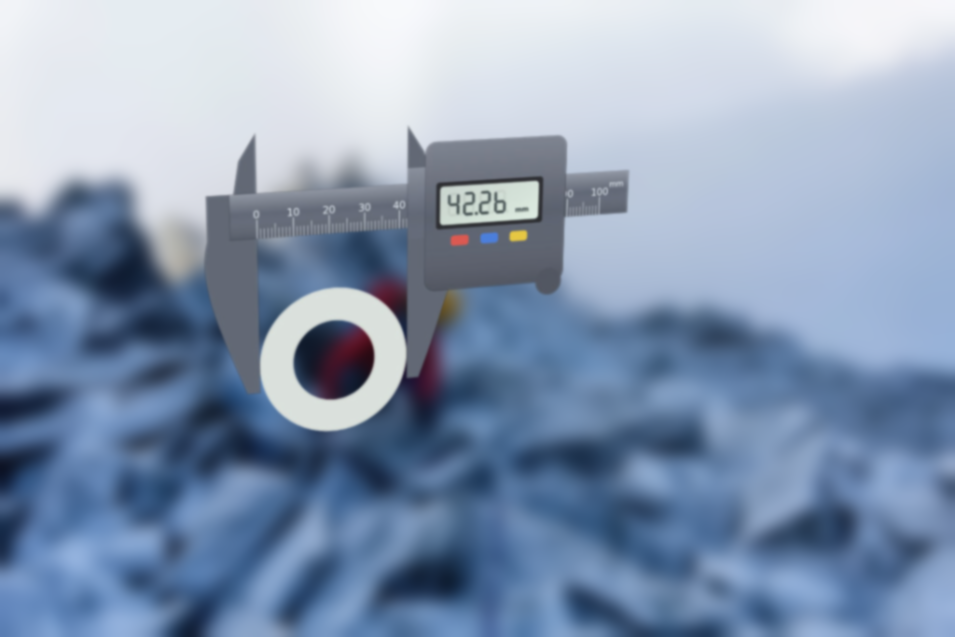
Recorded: 42.26 (mm)
